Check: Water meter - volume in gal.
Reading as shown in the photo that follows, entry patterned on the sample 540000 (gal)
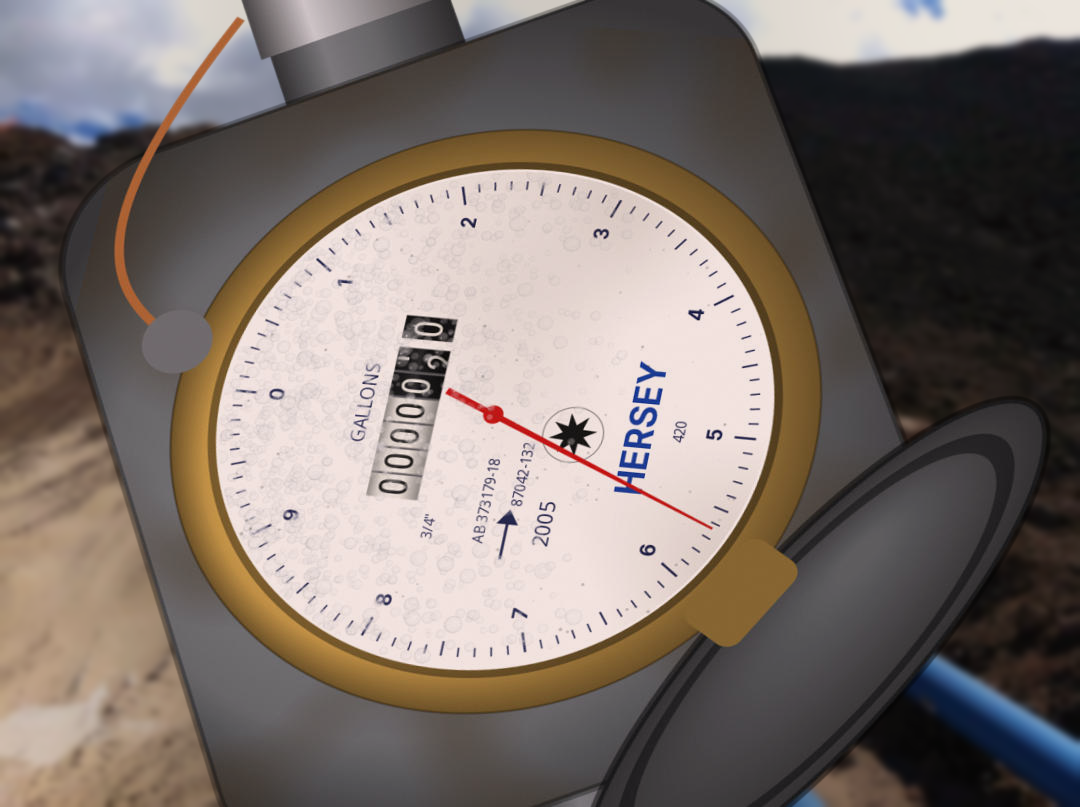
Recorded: 15.6 (gal)
